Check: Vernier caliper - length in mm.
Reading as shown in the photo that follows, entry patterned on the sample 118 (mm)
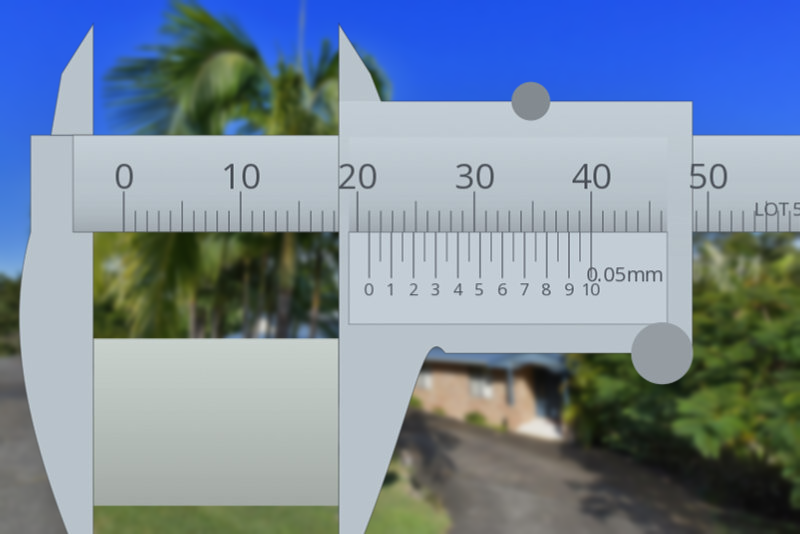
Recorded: 21.0 (mm)
